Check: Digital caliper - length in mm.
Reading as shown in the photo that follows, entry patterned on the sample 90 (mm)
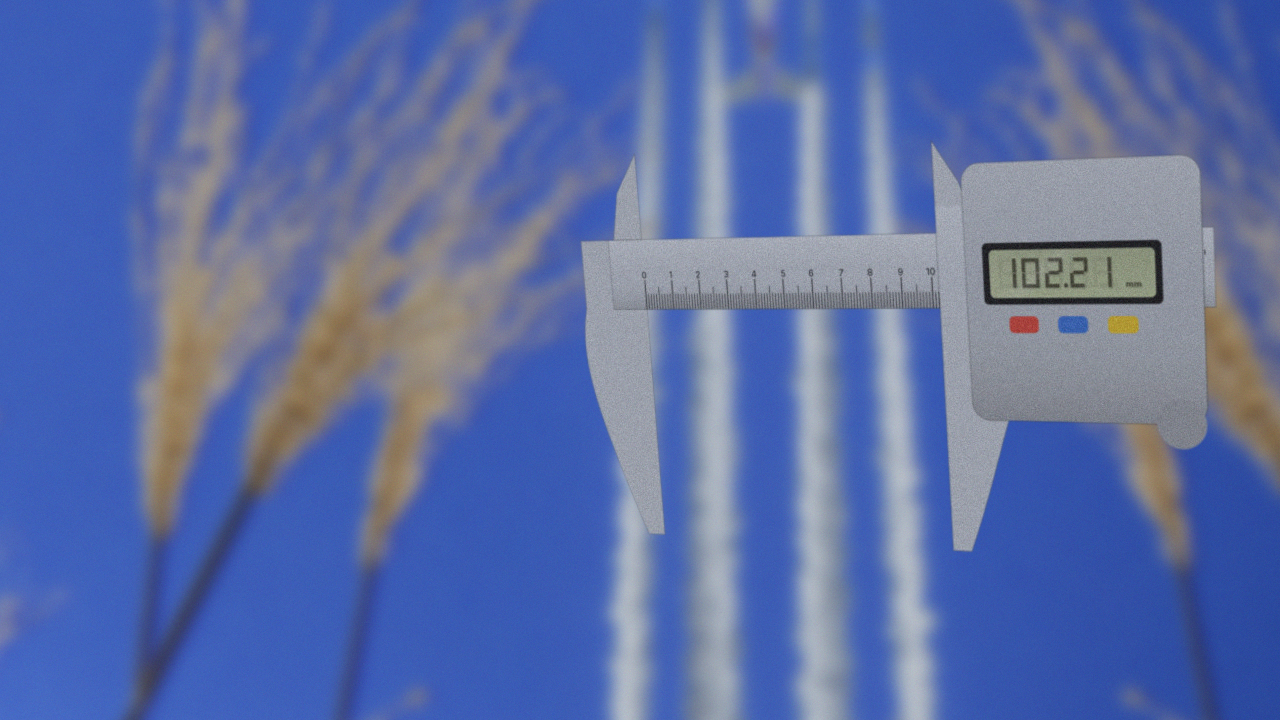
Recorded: 102.21 (mm)
